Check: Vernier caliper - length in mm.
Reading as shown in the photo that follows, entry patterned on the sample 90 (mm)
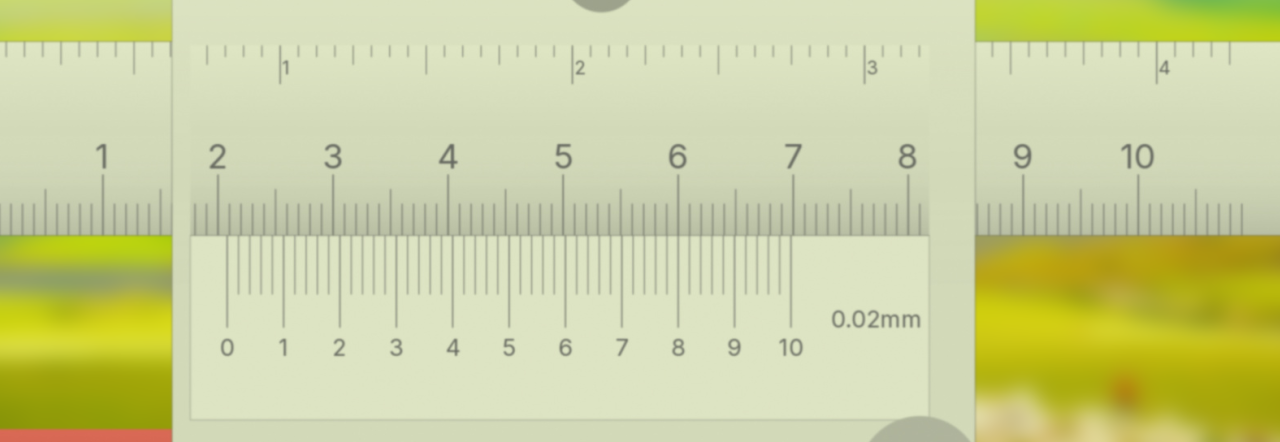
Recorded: 20.8 (mm)
